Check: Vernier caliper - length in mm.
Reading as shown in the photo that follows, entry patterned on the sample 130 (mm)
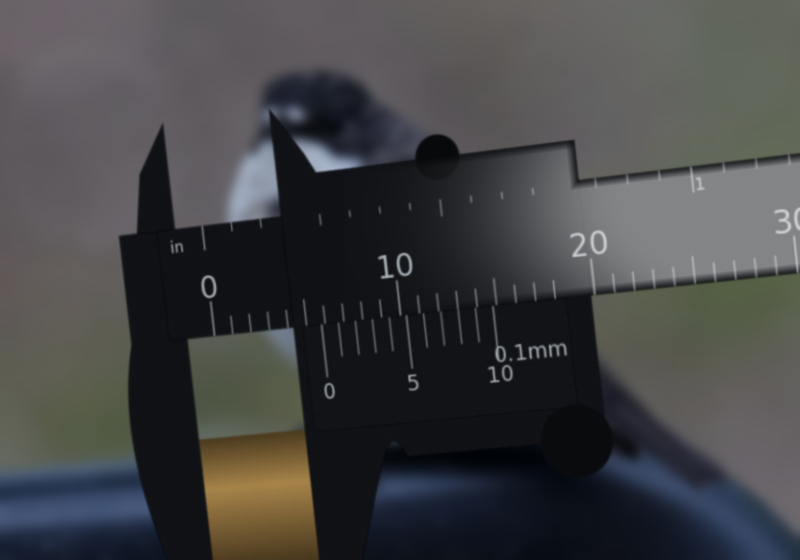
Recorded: 5.8 (mm)
